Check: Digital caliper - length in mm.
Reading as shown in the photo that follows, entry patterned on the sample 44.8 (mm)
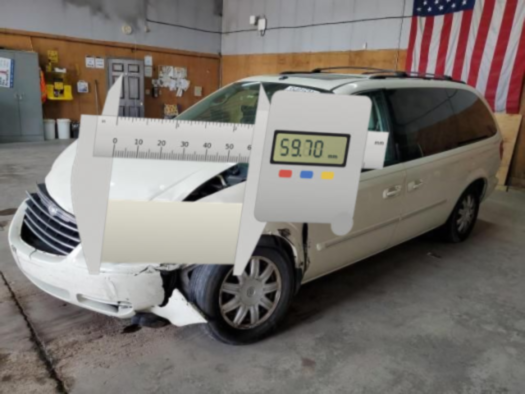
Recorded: 59.70 (mm)
